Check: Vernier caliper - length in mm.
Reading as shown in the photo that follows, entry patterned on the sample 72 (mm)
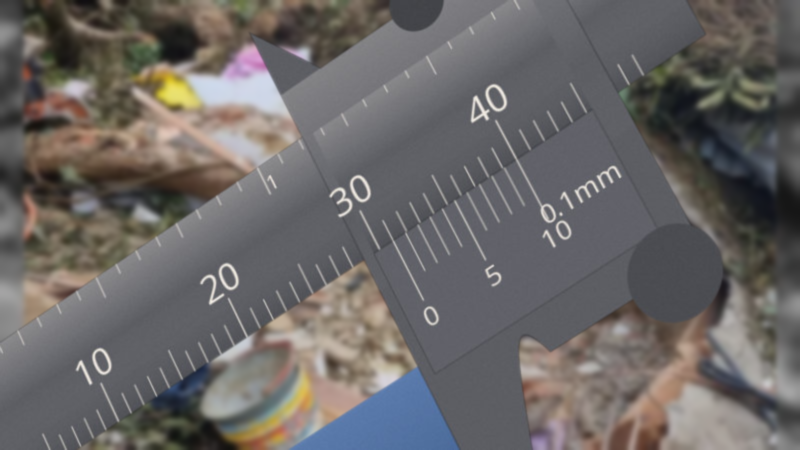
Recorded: 31.0 (mm)
